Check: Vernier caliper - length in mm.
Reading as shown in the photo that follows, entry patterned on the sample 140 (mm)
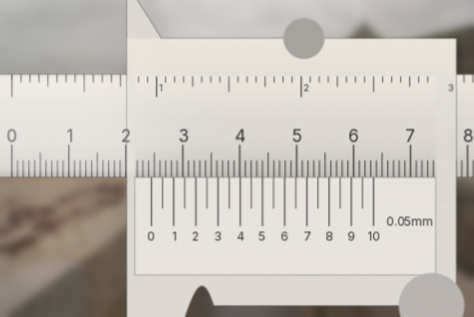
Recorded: 24.5 (mm)
